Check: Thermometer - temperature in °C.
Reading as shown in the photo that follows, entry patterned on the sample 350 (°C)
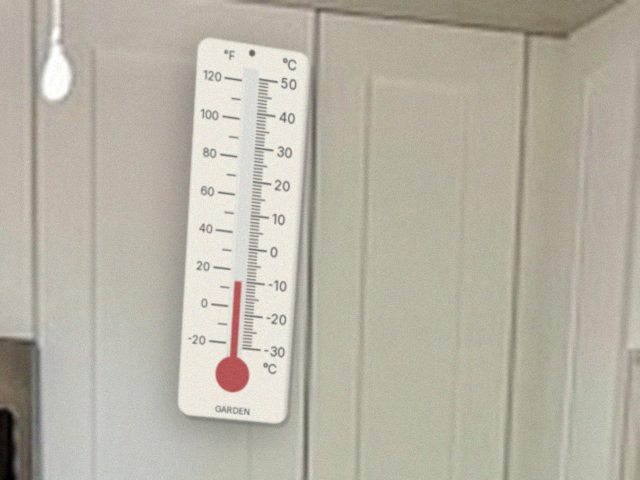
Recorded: -10 (°C)
